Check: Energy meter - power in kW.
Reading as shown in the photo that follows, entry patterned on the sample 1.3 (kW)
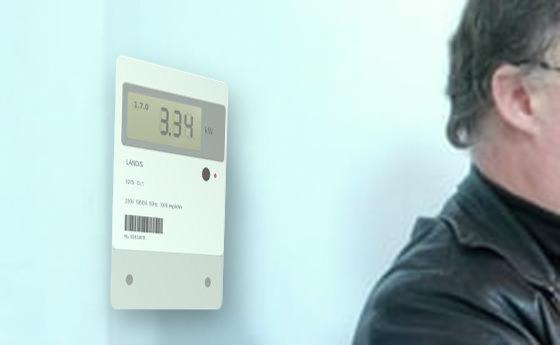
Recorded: 3.34 (kW)
